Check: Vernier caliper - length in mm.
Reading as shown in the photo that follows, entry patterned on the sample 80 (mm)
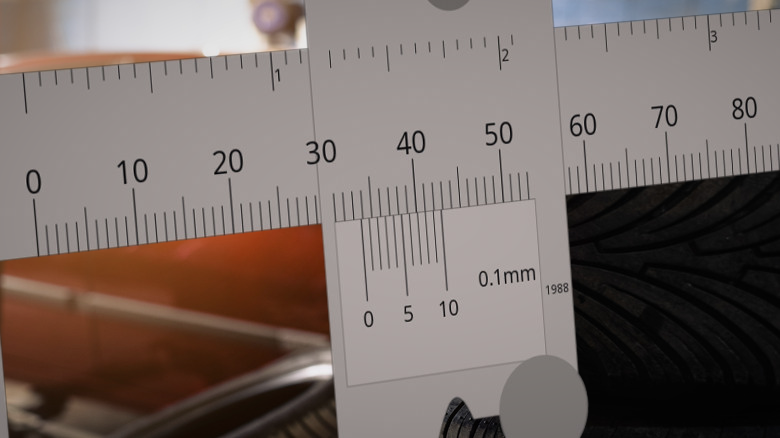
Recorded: 33.8 (mm)
